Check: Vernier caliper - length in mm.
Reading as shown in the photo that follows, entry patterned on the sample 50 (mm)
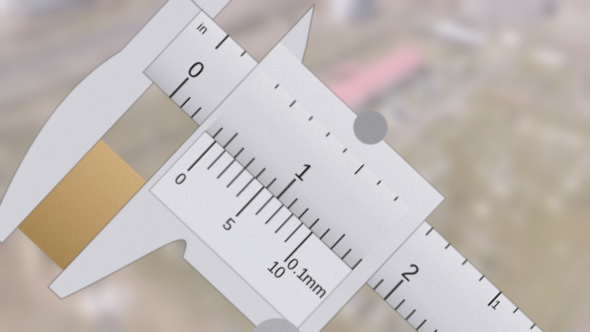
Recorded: 4.3 (mm)
